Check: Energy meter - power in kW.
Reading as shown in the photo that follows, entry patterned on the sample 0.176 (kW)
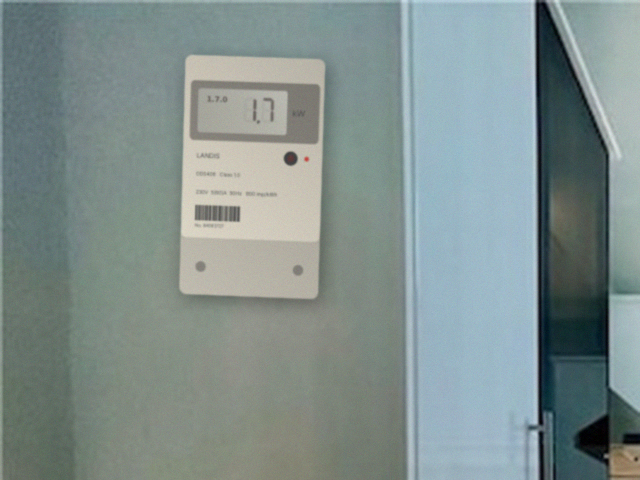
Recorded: 1.7 (kW)
